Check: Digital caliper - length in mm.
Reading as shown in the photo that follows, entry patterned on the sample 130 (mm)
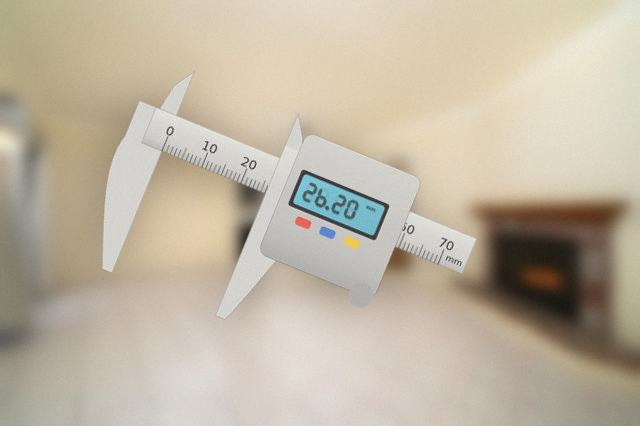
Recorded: 26.20 (mm)
